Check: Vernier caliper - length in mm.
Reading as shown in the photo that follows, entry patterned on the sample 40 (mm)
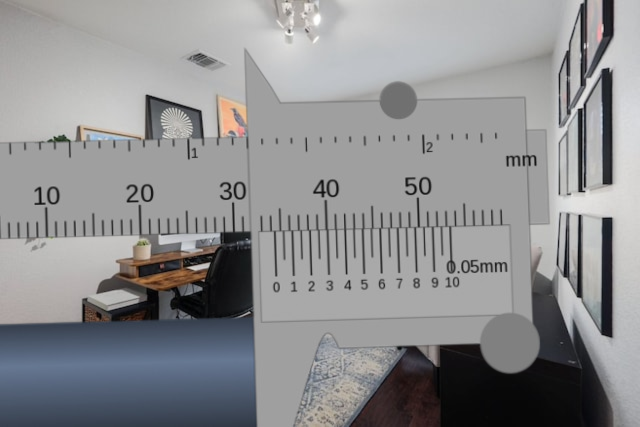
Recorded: 34.4 (mm)
